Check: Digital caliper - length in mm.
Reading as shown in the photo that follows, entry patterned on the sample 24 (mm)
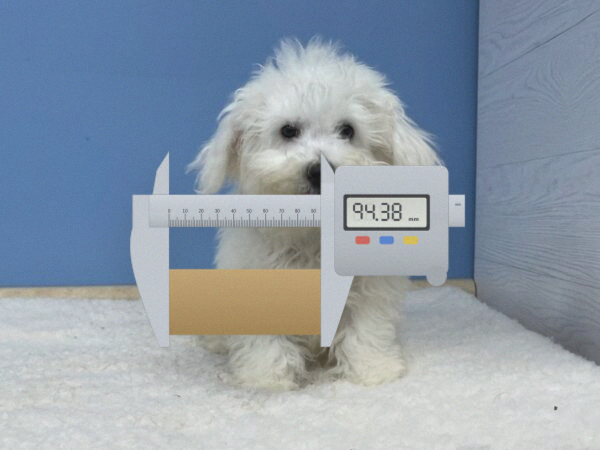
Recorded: 94.38 (mm)
